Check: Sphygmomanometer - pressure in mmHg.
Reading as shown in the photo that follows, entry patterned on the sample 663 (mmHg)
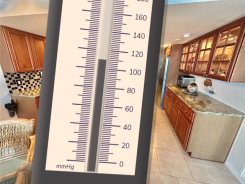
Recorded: 110 (mmHg)
